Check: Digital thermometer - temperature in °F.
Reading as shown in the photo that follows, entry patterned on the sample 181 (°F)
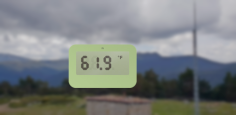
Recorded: 61.9 (°F)
